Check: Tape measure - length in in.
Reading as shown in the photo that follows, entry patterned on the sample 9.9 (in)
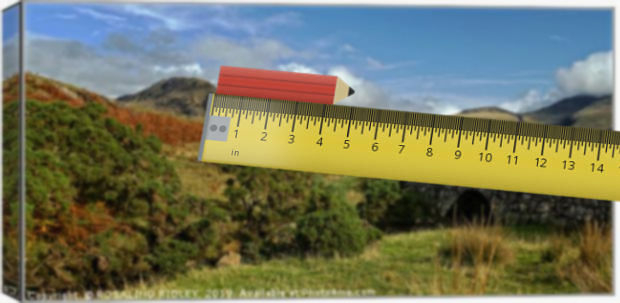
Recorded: 5 (in)
